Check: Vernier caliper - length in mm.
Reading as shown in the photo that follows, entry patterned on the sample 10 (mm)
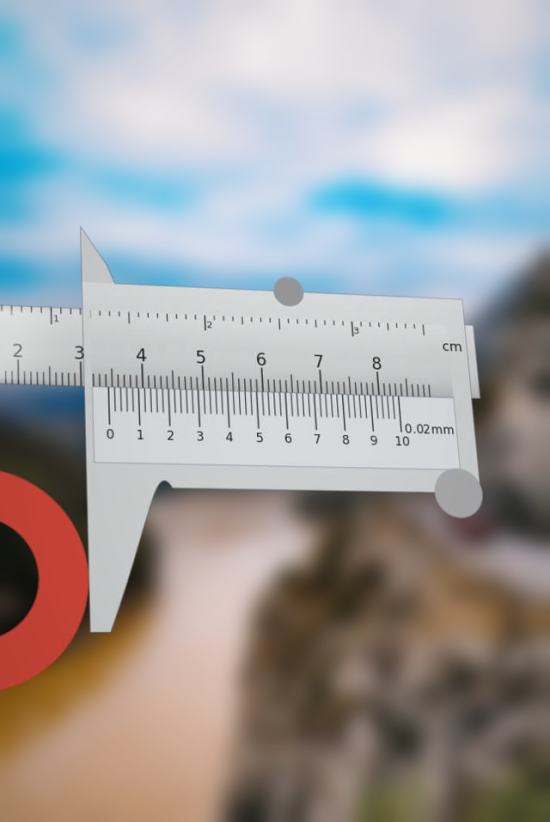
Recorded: 34.4 (mm)
